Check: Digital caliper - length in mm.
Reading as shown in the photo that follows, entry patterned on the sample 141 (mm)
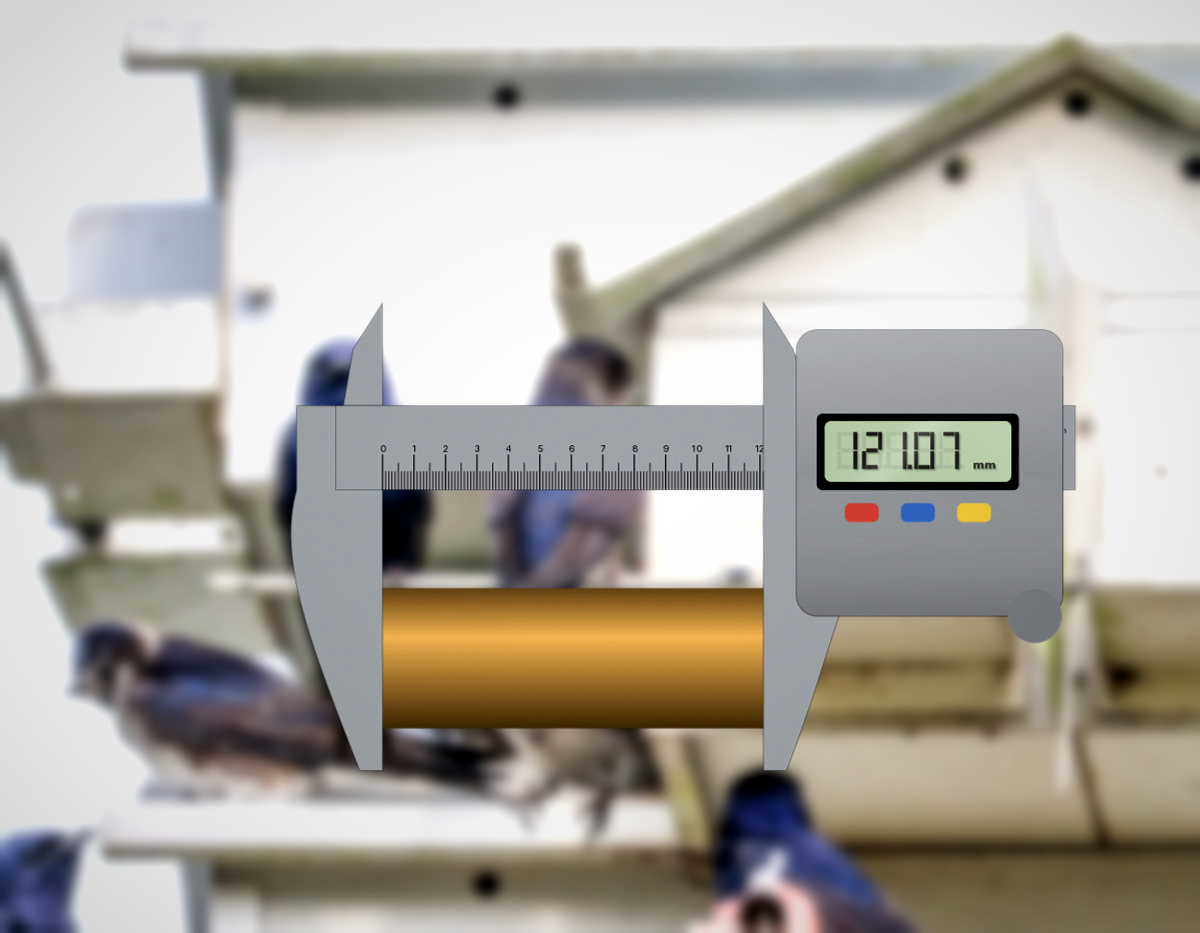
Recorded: 121.07 (mm)
